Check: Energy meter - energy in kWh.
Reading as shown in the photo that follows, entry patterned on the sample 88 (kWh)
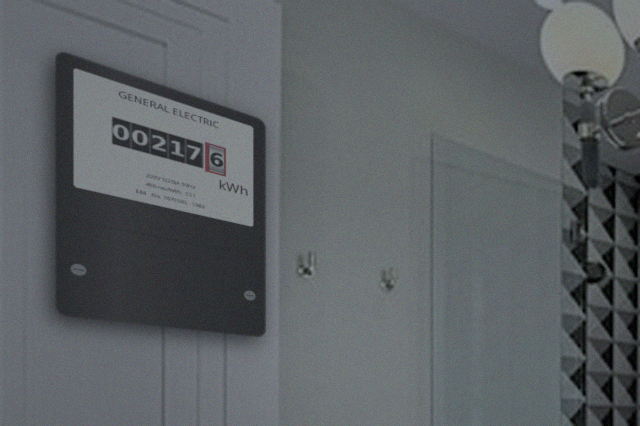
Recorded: 217.6 (kWh)
